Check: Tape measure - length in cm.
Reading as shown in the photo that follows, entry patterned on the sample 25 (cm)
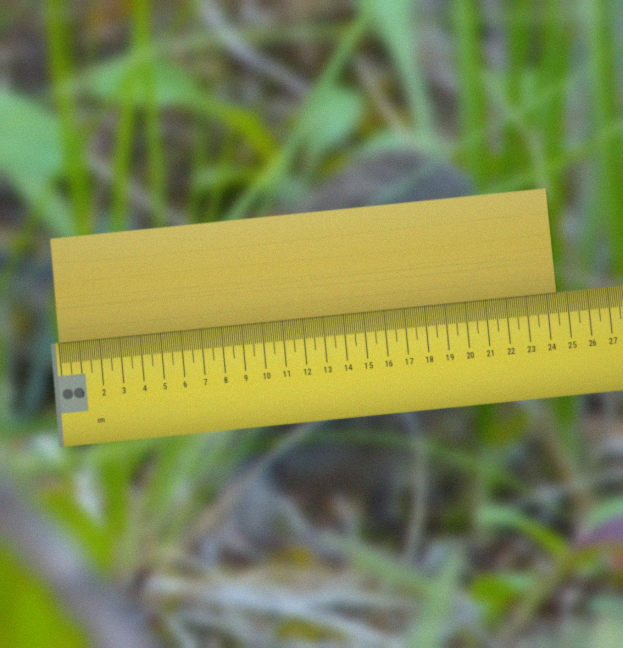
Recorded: 24.5 (cm)
